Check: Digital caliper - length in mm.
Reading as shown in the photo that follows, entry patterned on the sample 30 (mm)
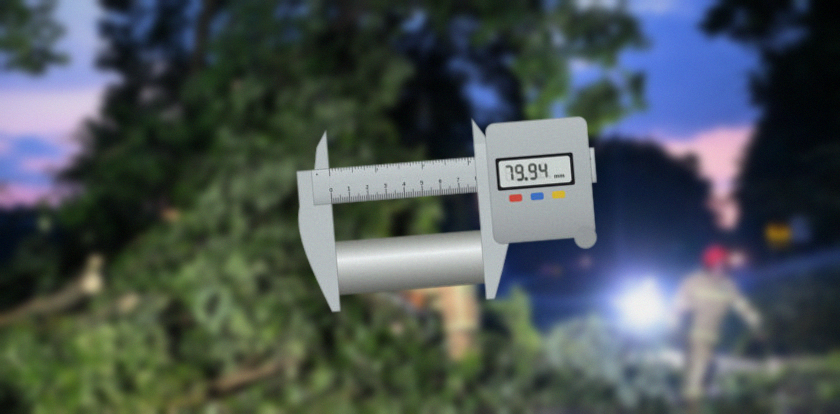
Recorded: 79.94 (mm)
